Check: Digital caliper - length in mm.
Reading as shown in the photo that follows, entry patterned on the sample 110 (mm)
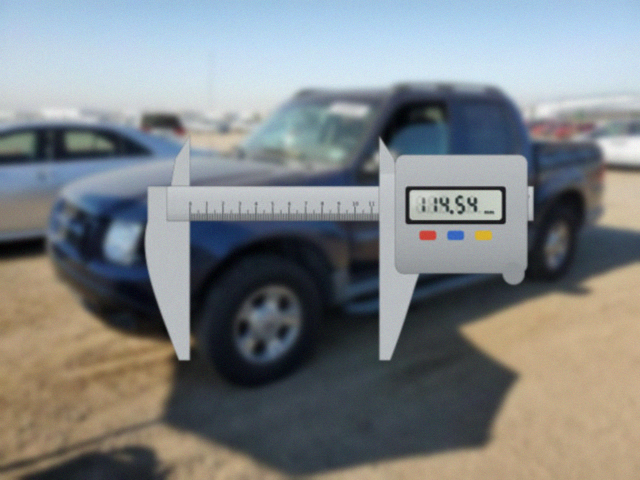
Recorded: 114.54 (mm)
